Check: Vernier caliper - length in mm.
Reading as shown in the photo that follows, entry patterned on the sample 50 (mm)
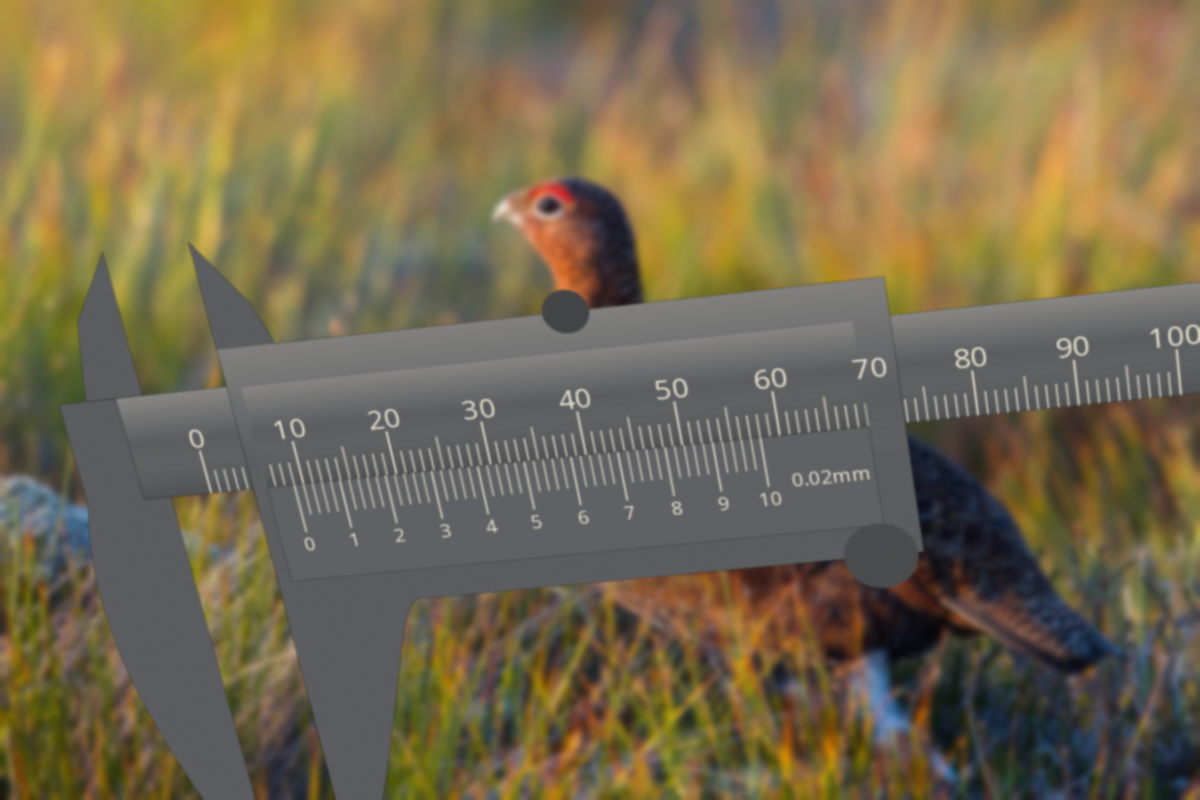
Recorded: 9.0 (mm)
